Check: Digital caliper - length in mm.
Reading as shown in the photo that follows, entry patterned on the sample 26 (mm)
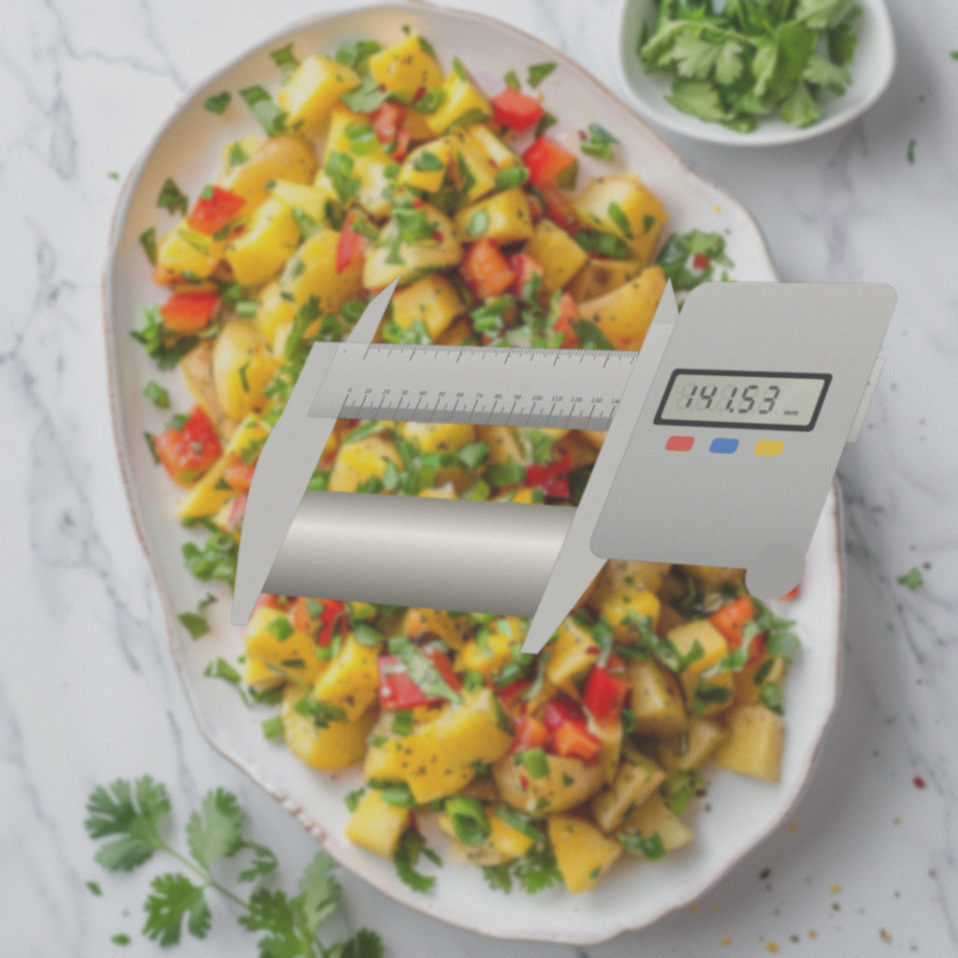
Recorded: 141.53 (mm)
